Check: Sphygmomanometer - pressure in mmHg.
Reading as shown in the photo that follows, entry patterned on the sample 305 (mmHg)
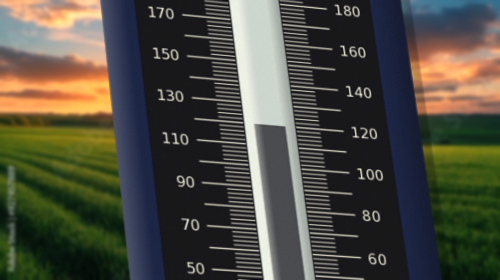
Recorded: 120 (mmHg)
